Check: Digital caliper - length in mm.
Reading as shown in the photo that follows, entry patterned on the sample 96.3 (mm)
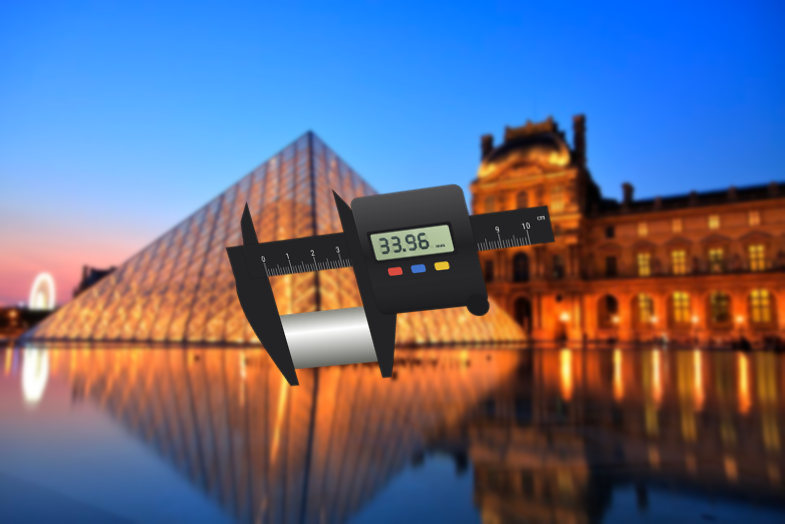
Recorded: 33.96 (mm)
